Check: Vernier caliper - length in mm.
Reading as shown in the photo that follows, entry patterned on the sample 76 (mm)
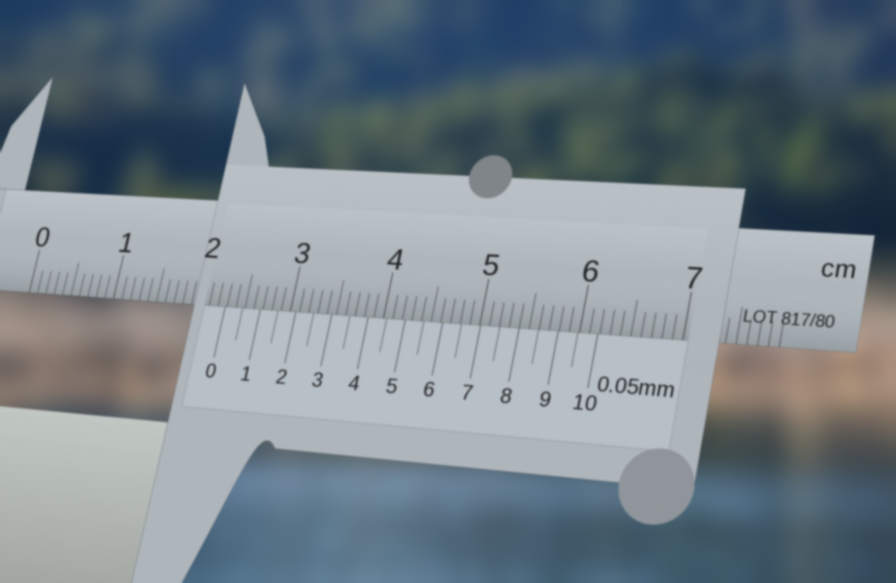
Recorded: 22.8 (mm)
